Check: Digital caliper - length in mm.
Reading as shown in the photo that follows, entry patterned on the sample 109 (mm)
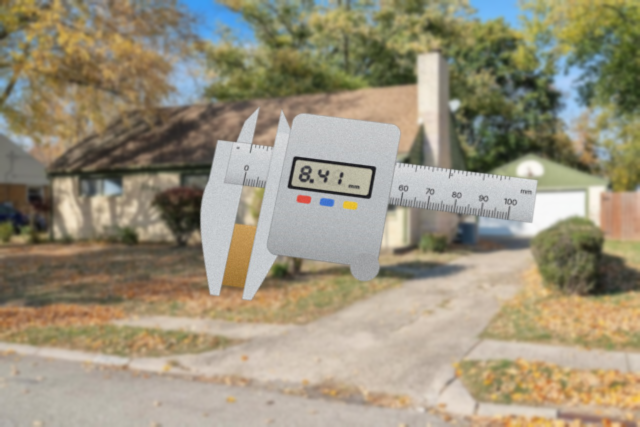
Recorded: 8.41 (mm)
